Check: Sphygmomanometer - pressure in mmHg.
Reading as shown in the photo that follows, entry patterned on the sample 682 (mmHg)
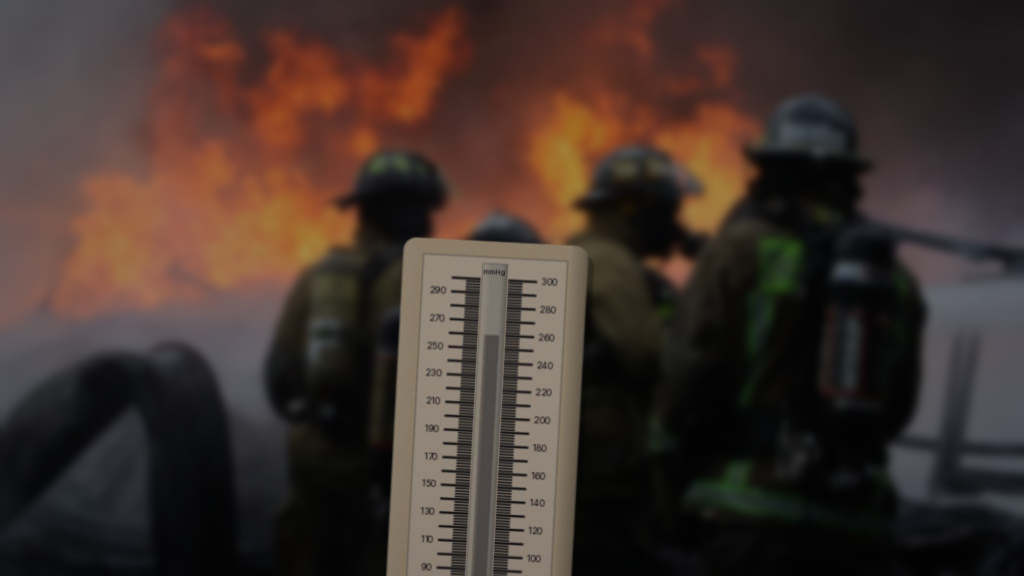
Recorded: 260 (mmHg)
